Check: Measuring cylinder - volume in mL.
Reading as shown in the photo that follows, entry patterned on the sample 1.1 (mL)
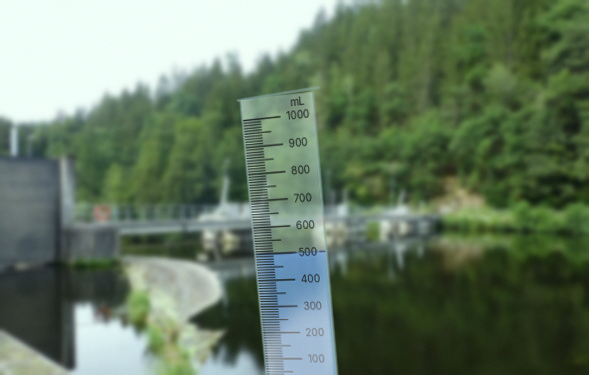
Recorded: 500 (mL)
